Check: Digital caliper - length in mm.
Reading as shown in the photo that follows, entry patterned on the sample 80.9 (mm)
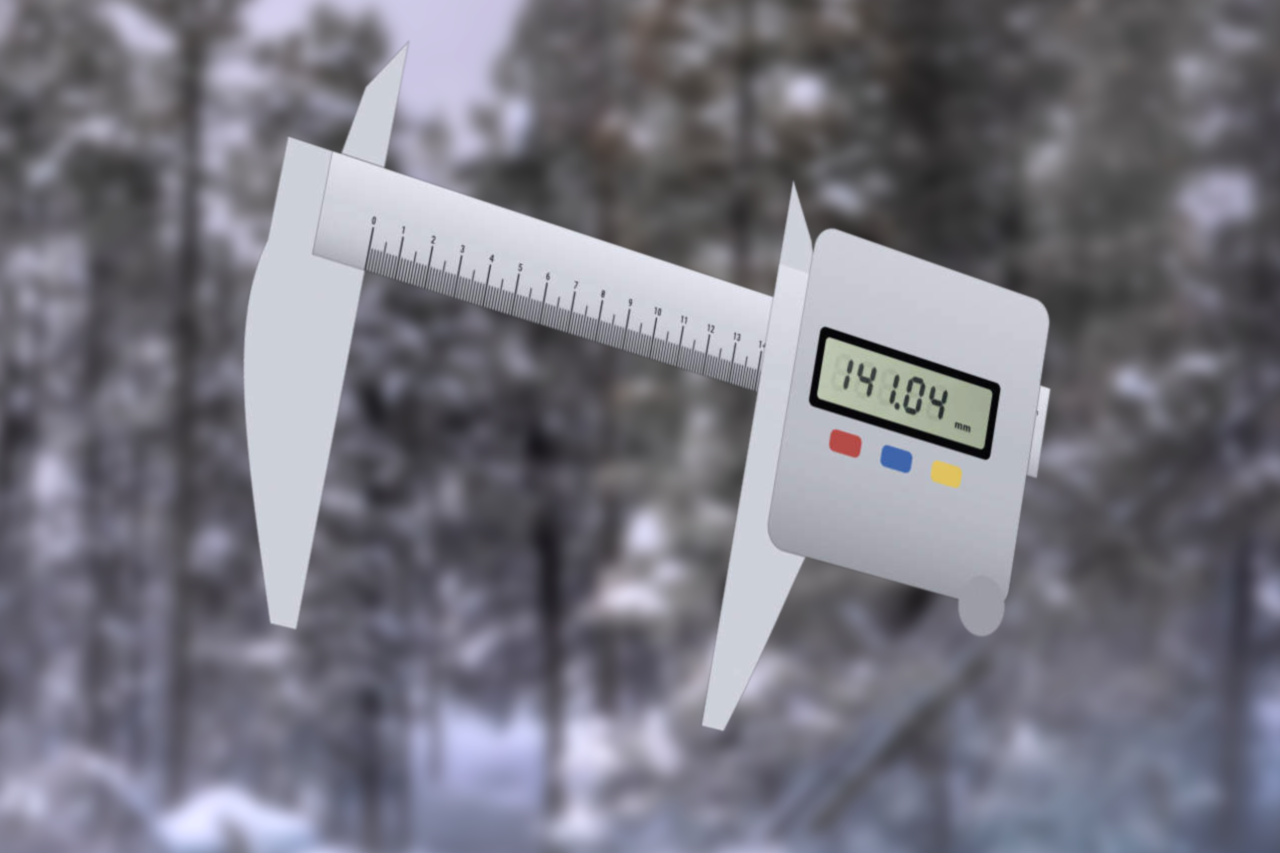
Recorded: 141.04 (mm)
